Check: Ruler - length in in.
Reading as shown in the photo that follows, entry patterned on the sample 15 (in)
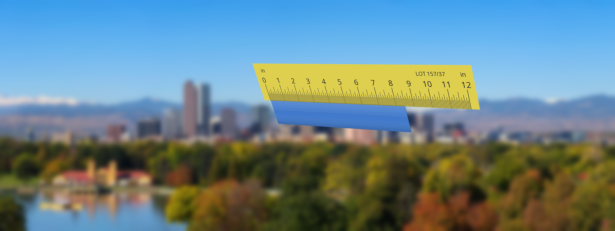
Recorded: 8.5 (in)
